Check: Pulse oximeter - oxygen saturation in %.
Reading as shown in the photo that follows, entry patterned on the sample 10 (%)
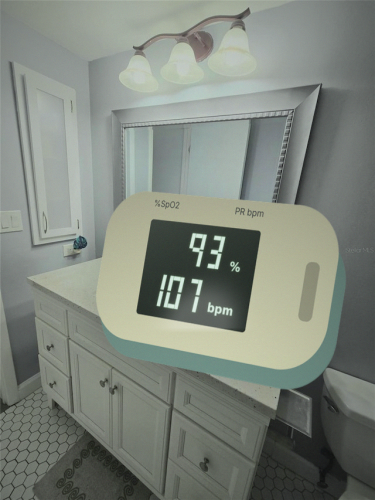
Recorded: 93 (%)
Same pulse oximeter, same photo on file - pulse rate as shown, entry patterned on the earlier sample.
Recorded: 107 (bpm)
